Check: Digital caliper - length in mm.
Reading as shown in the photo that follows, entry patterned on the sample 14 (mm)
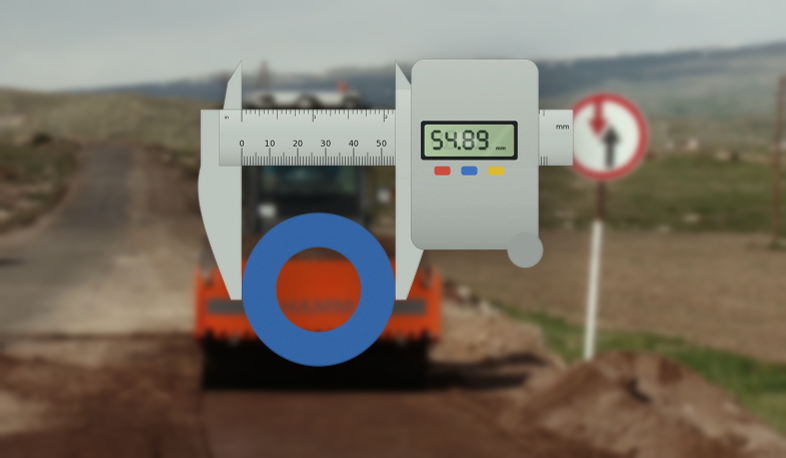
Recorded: 54.89 (mm)
